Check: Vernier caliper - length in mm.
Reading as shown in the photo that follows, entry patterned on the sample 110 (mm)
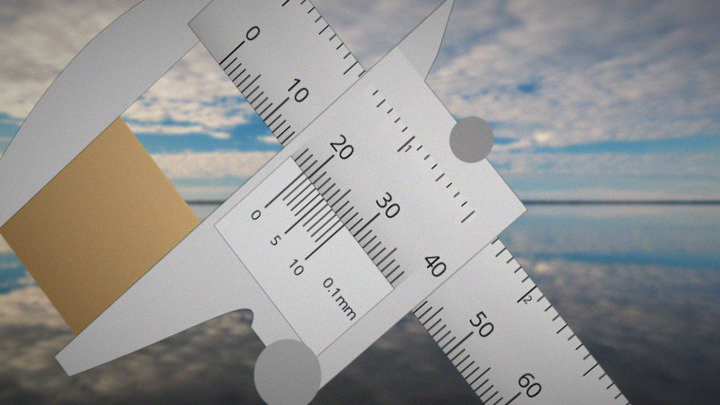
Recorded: 19.0 (mm)
